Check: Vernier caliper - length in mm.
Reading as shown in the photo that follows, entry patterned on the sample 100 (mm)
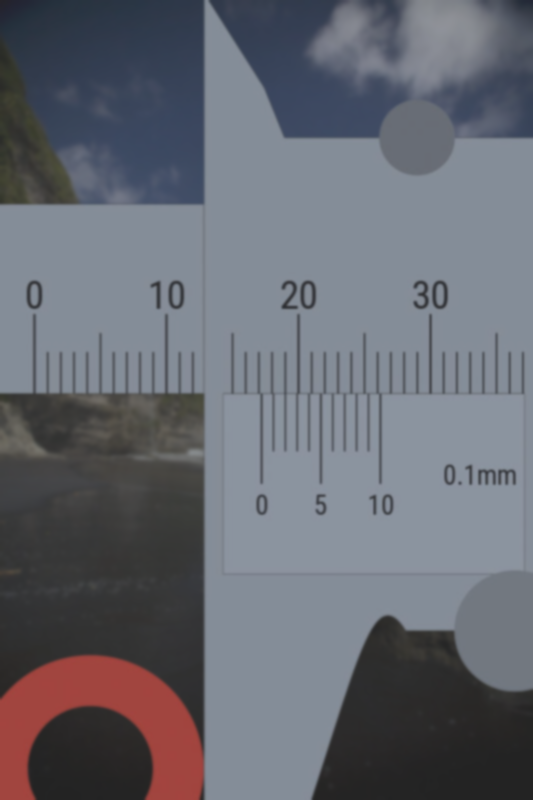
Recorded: 17.2 (mm)
